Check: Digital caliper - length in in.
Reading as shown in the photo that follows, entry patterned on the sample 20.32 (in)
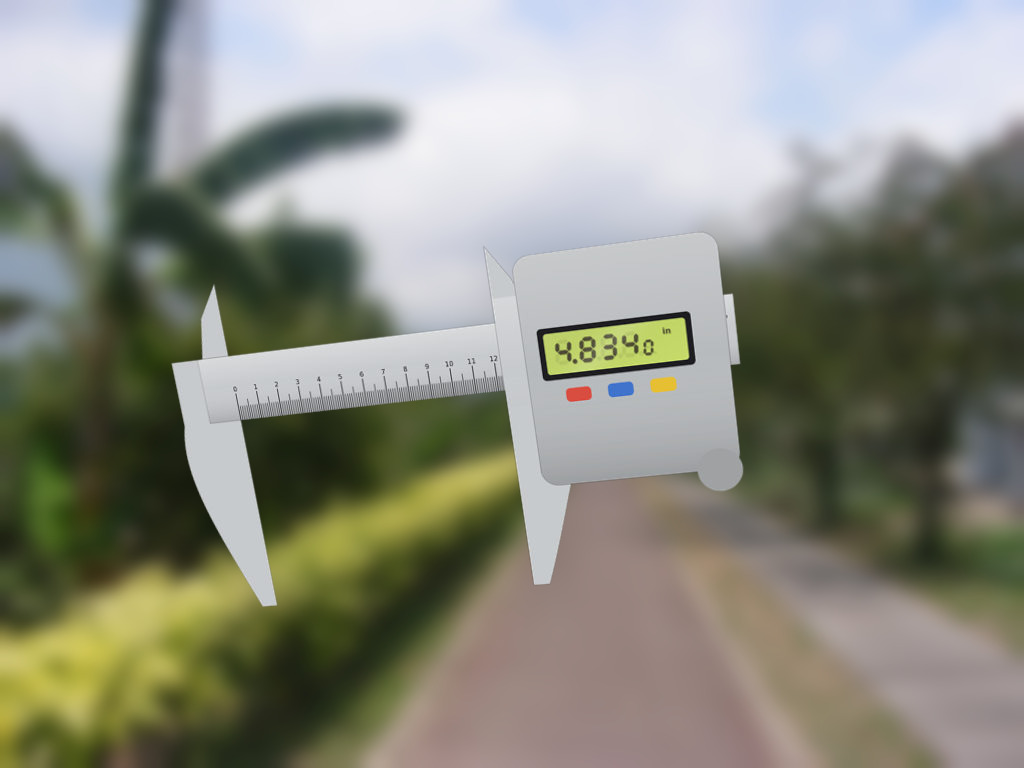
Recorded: 4.8340 (in)
